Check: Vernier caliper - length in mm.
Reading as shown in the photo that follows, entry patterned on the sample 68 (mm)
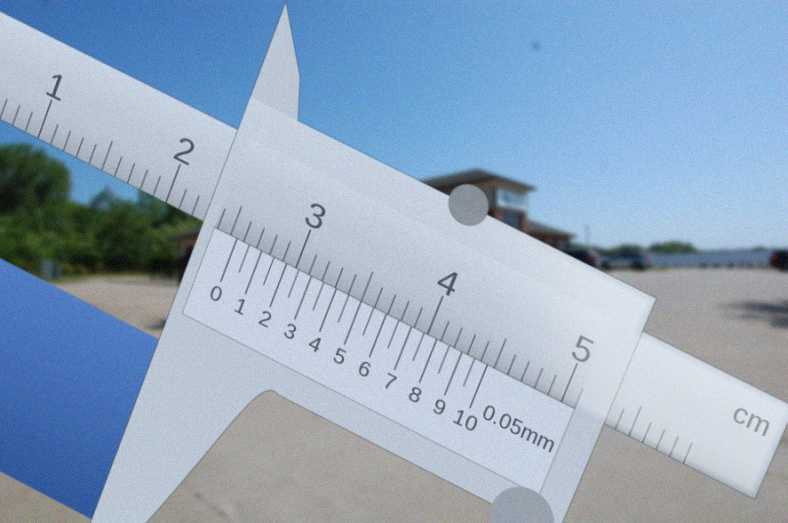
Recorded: 25.5 (mm)
